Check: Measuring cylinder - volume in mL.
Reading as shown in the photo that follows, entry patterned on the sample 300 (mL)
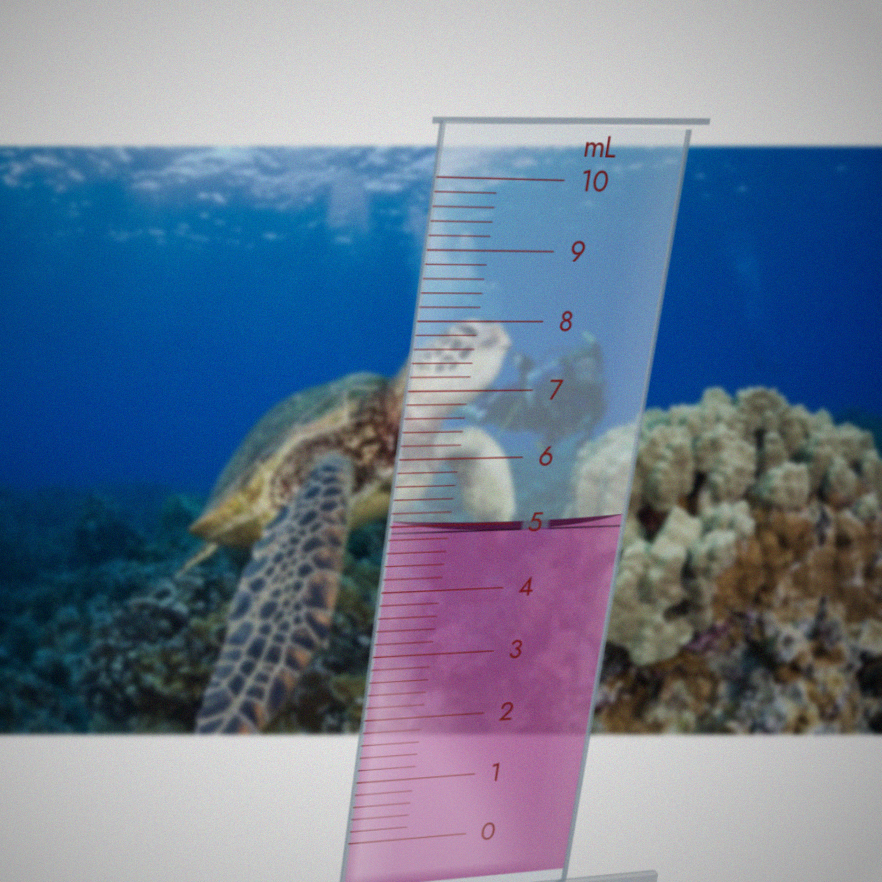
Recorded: 4.9 (mL)
